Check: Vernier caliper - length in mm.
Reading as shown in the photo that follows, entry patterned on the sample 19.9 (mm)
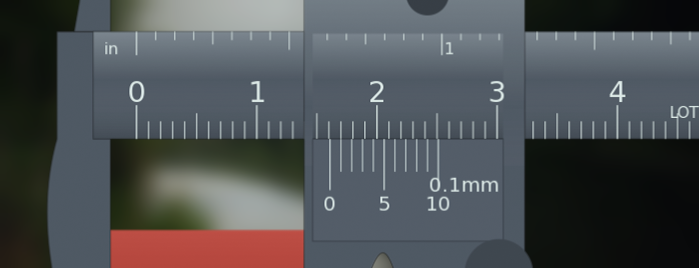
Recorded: 16.1 (mm)
